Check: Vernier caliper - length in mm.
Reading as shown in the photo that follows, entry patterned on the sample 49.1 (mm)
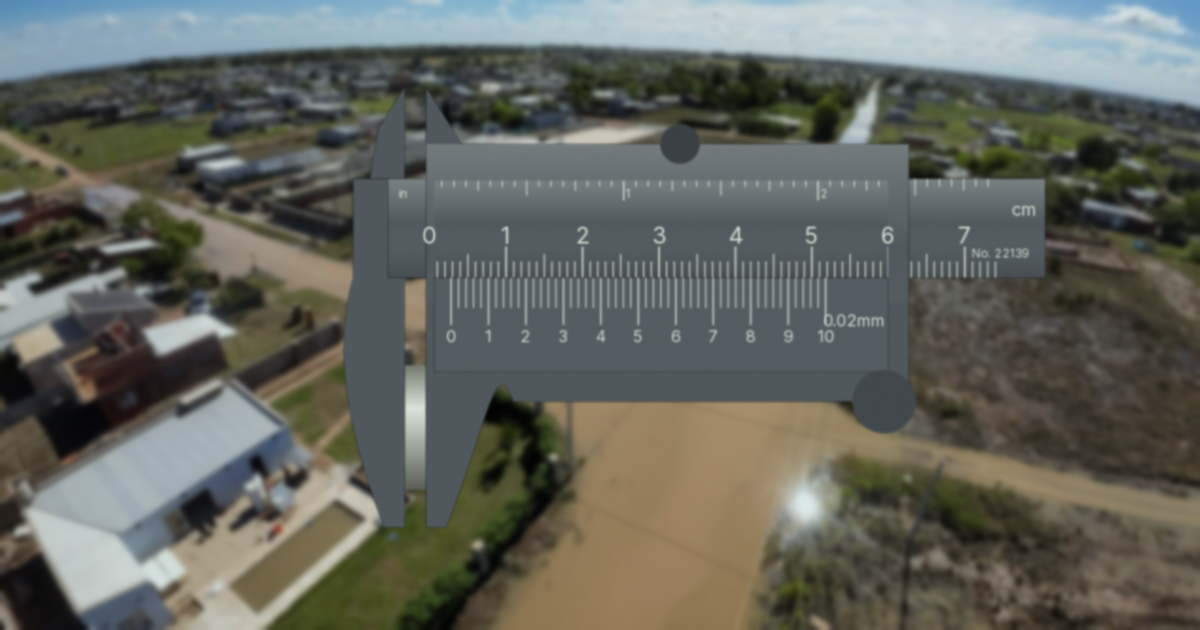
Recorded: 2.8 (mm)
